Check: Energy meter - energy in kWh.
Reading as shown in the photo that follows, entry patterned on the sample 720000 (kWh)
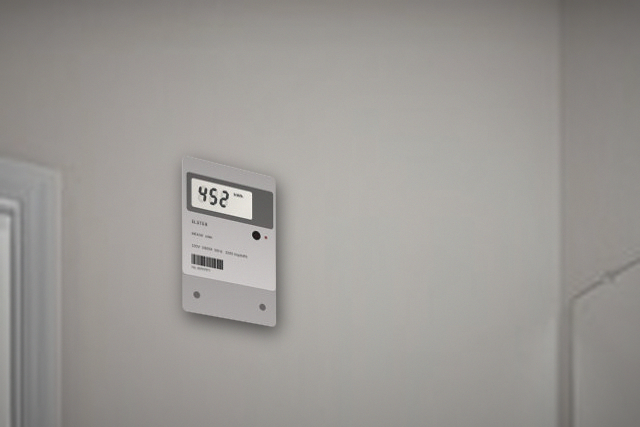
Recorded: 452 (kWh)
